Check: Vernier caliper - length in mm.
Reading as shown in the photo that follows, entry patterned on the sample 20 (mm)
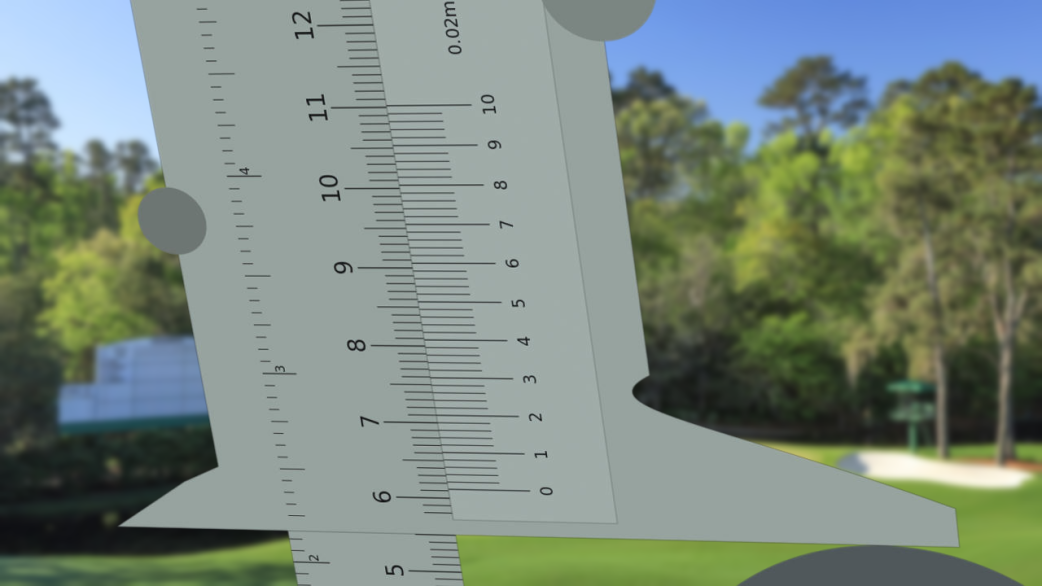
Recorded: 61.2 (mm)
